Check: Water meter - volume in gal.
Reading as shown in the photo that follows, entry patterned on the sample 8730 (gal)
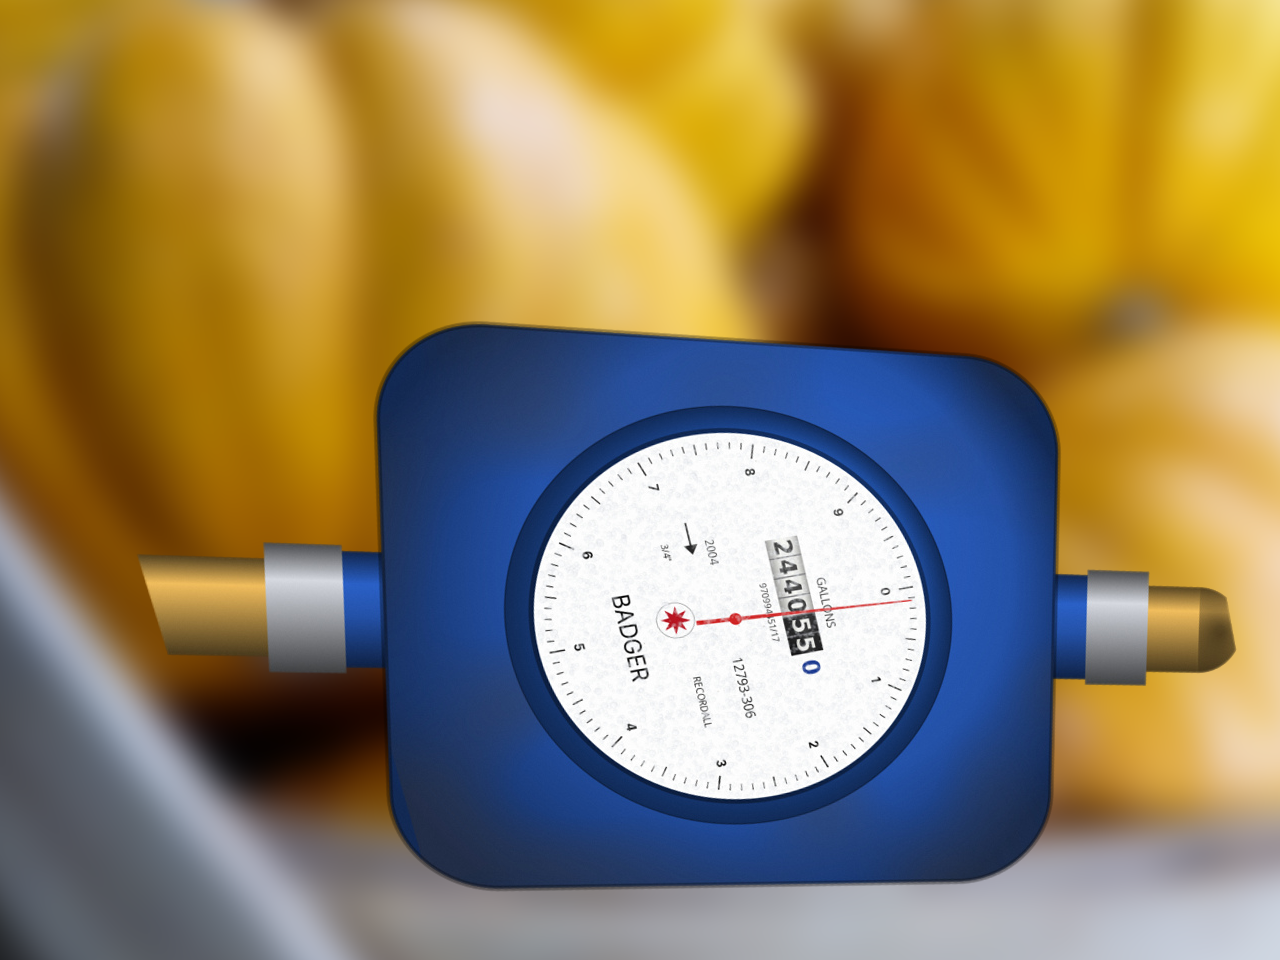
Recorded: 2440550.1 (gal)
